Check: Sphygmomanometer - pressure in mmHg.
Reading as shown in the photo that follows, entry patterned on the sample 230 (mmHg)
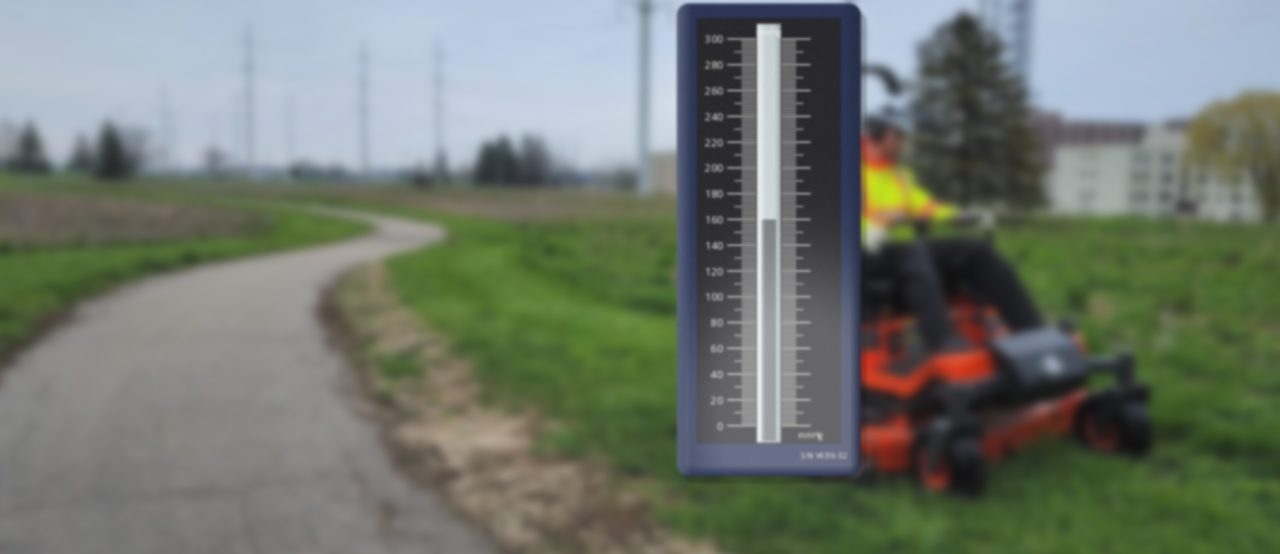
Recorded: 160 (mmHg)
